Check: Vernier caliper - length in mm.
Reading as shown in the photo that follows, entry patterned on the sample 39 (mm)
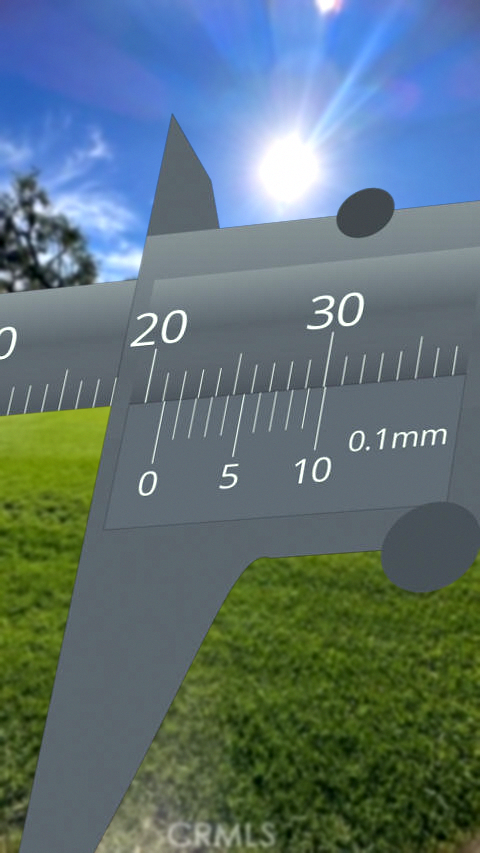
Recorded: 21.1 (mm)
